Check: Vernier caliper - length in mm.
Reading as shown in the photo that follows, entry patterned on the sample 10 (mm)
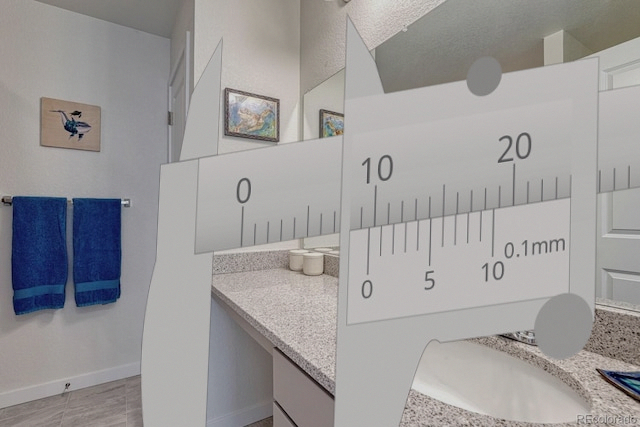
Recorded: 9.6 (mm)
